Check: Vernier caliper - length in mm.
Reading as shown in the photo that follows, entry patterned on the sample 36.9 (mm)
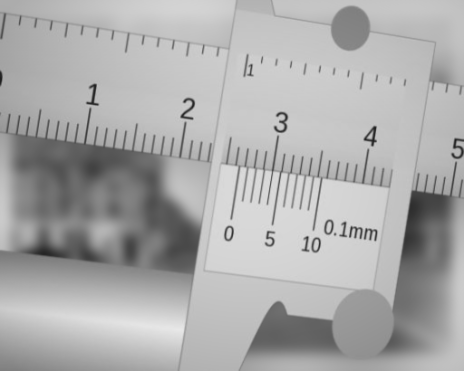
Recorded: 26.4 (mm)
